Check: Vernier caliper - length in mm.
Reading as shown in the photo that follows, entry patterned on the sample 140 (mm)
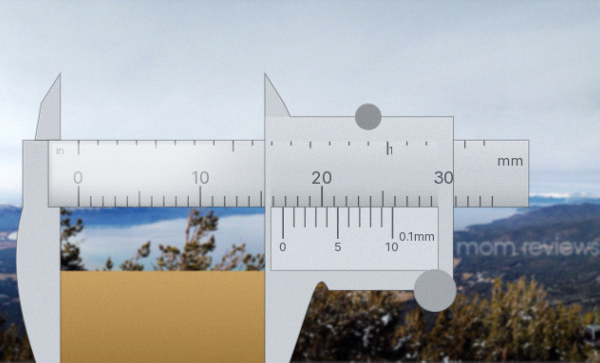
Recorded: 16.8 (mm)
